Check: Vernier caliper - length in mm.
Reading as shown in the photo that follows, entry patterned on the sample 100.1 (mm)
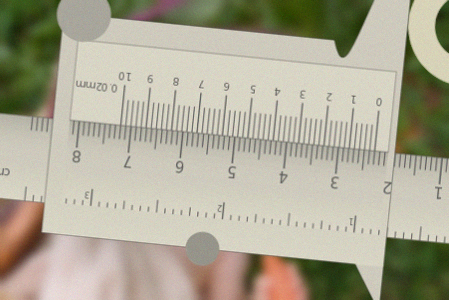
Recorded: 23.0 (mm)
